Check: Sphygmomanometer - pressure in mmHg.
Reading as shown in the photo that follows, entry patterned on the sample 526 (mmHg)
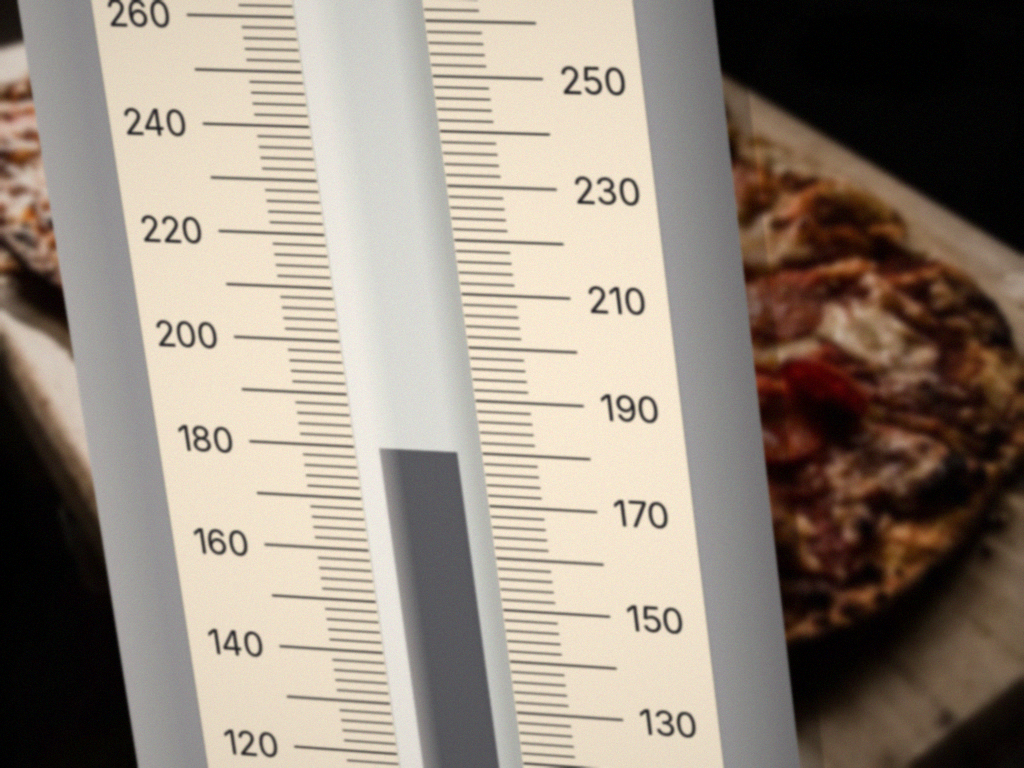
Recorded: 180 (mmHg)
